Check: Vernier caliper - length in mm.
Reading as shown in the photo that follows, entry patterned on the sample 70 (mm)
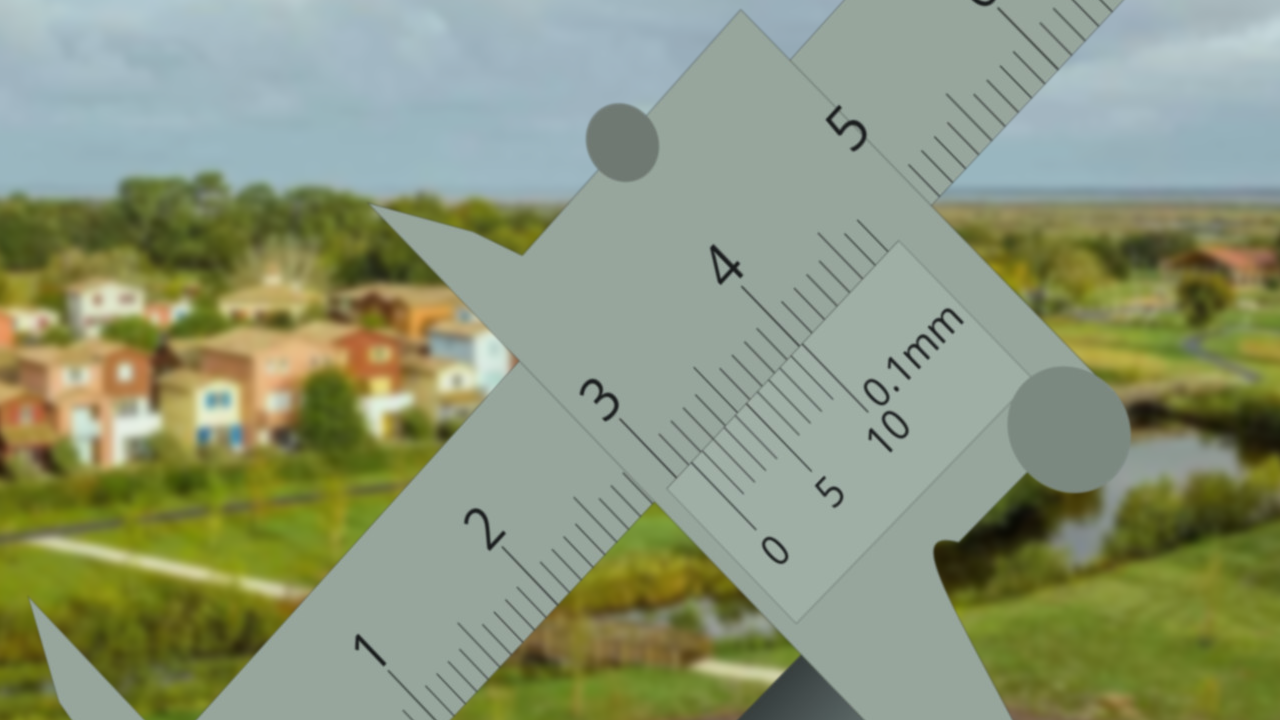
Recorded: 31.2 (mm)
